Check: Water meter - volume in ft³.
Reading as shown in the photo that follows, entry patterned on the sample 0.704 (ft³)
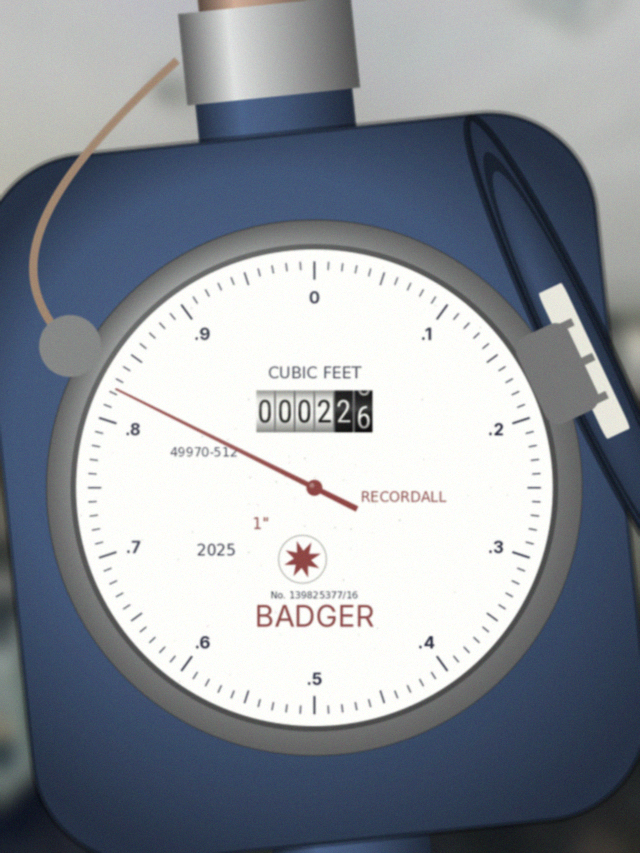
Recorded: 225.82 (ft³)
